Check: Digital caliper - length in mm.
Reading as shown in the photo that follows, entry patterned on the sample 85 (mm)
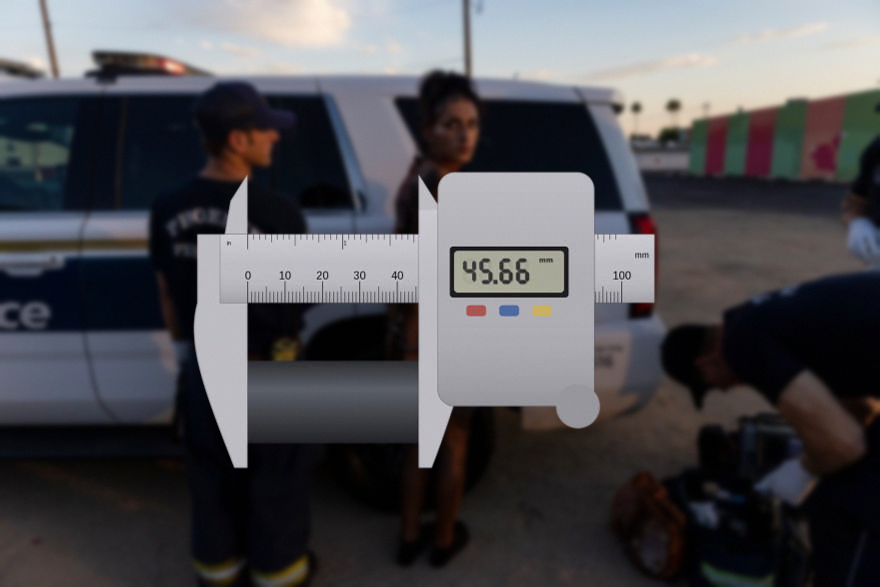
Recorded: 45.66 (mm)
